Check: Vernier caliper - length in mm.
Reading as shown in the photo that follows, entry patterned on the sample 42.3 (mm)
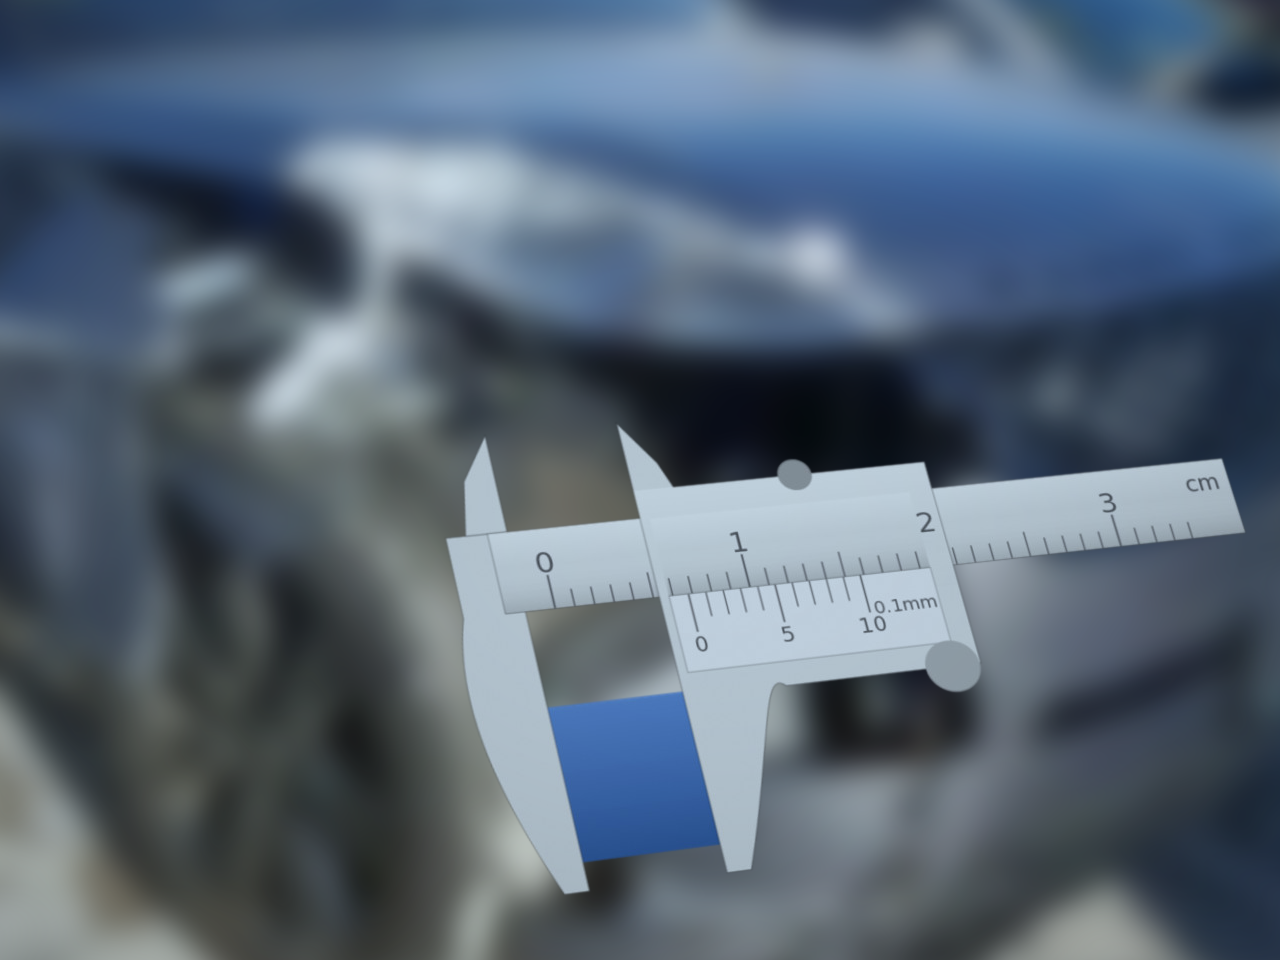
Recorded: 6.8 (mm)
